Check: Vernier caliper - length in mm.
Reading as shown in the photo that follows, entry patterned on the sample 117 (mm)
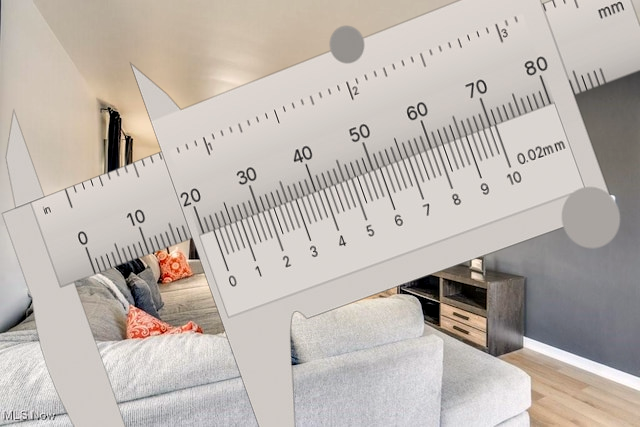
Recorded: 21.8 (mm)
